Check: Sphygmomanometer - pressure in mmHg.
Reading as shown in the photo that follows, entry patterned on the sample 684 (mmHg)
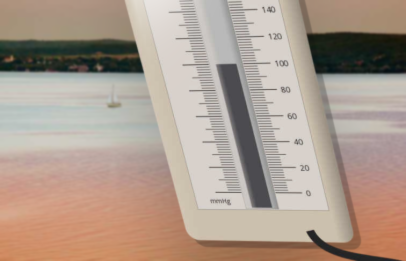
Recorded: 100 (mmHg)
